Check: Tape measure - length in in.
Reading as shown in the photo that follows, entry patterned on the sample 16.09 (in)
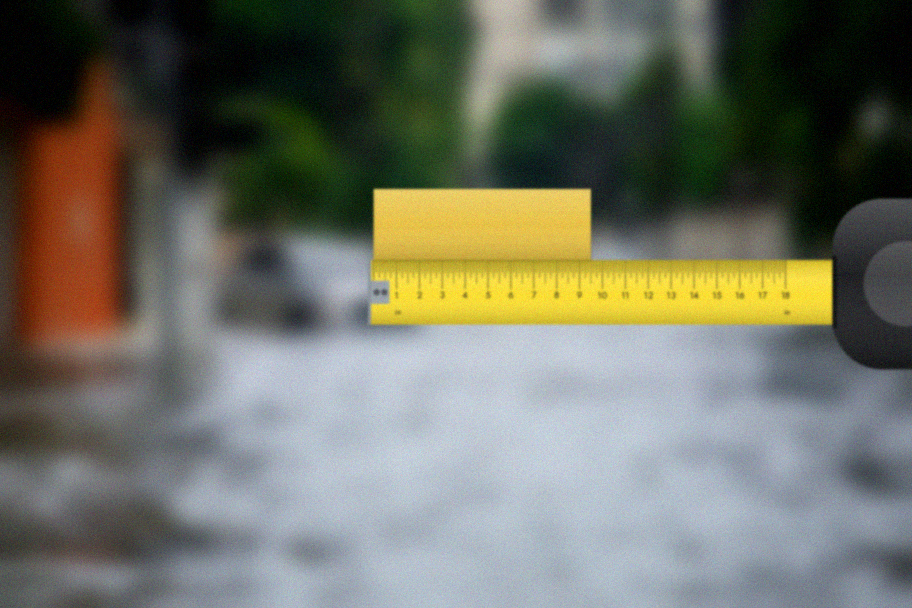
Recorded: 9.5 (in)
